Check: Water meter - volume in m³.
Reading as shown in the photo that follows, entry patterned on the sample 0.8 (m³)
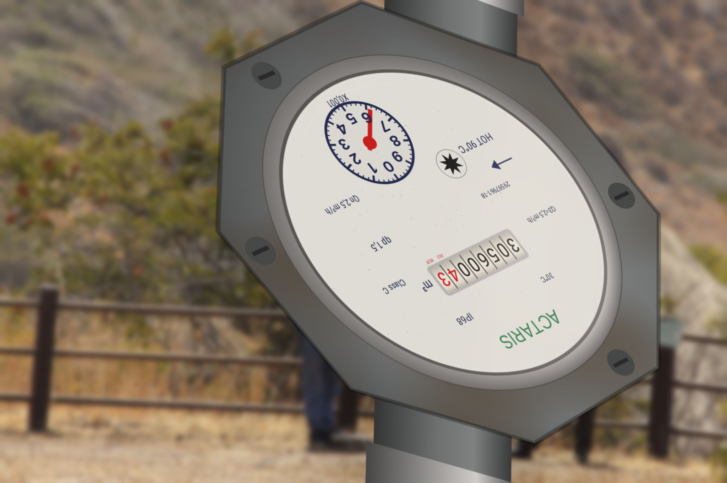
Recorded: 305600.436 (m³)
